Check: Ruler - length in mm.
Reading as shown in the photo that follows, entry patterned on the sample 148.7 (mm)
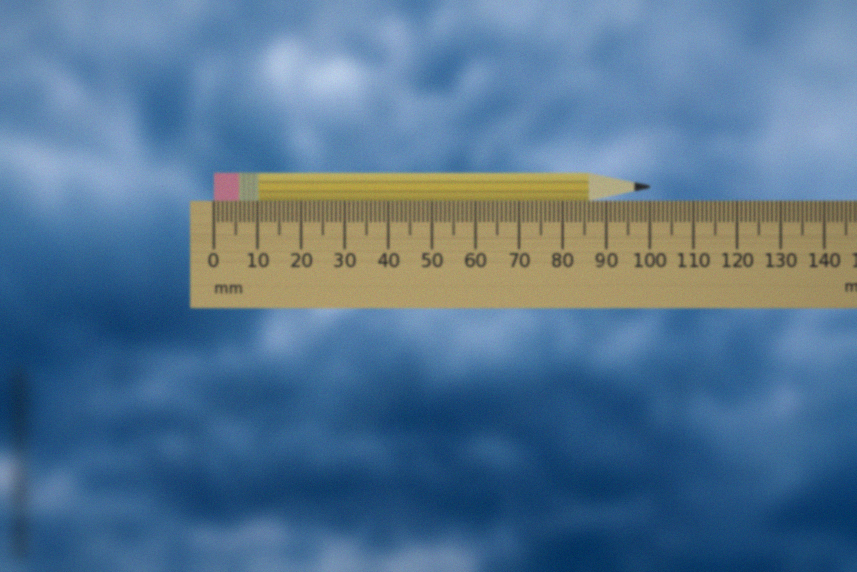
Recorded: 100 (mm)
